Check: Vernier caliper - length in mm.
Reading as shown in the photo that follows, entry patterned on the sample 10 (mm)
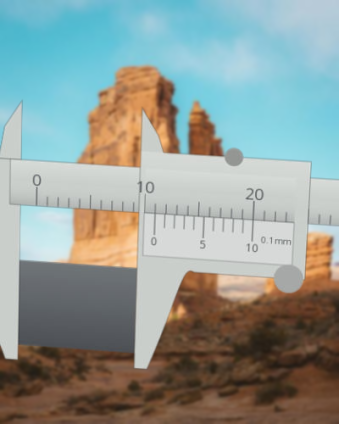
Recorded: 11.0 (mm)
